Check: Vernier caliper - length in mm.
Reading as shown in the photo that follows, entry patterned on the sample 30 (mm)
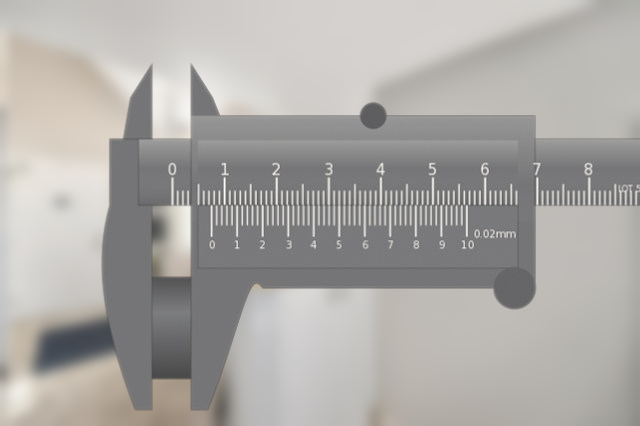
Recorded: 7.5 (mm)
